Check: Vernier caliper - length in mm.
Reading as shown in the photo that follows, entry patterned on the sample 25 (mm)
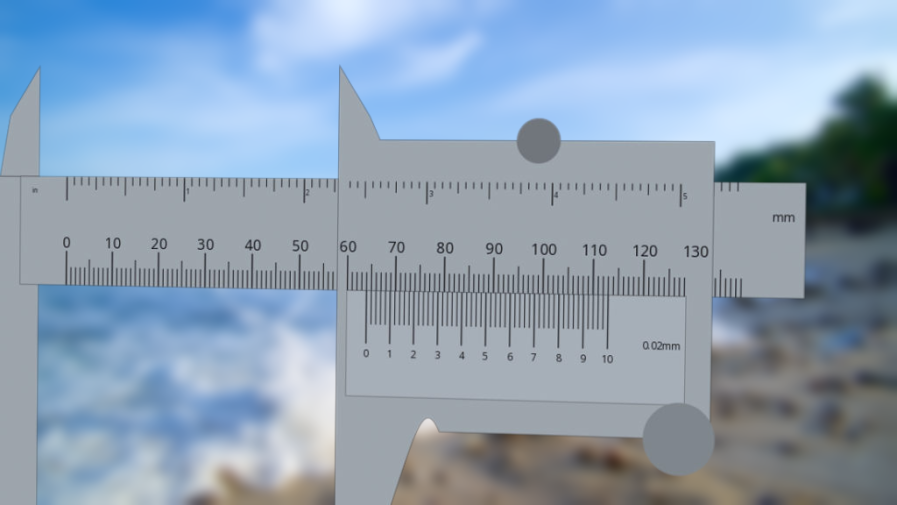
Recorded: 64.0 (mm)
